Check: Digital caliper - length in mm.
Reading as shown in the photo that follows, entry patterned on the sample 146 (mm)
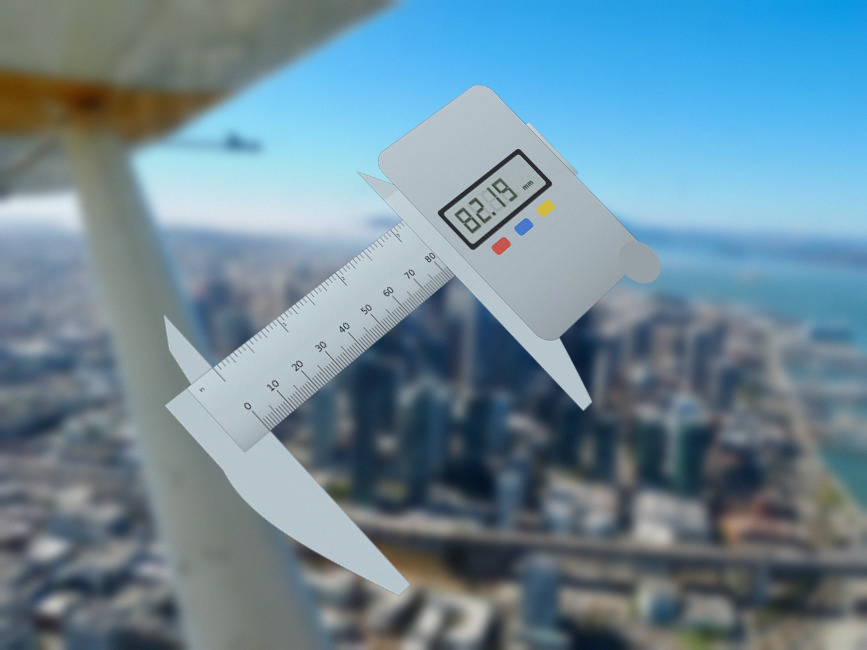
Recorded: 82.19 (mm)
